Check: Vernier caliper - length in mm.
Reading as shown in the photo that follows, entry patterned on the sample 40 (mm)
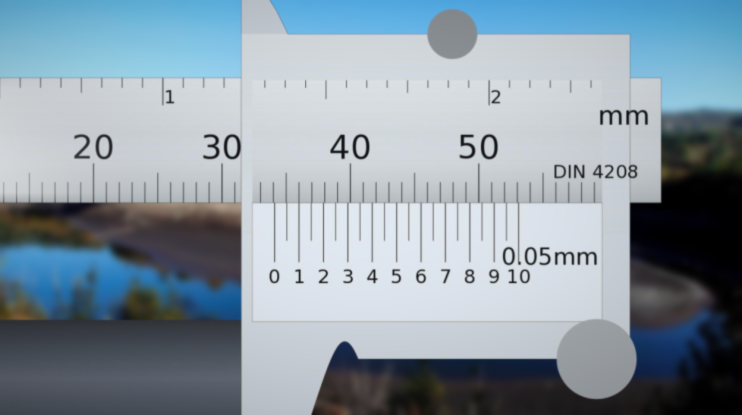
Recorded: 34.1 (mm)
